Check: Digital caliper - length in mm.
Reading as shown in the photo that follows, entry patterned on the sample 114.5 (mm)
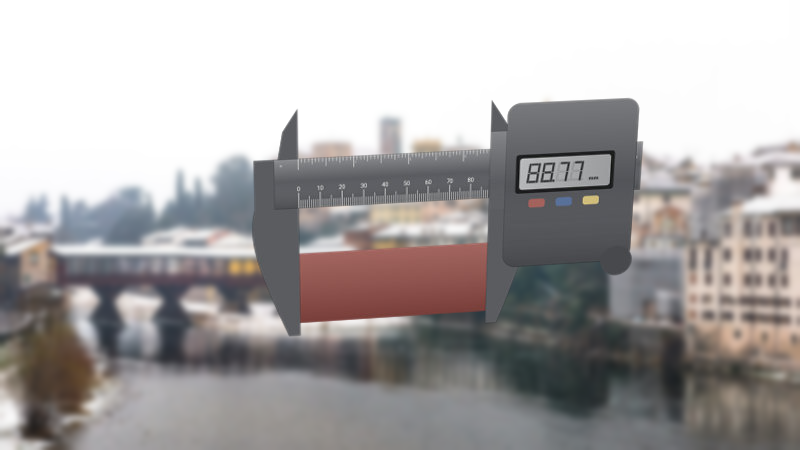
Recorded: 88.77 (mm)
